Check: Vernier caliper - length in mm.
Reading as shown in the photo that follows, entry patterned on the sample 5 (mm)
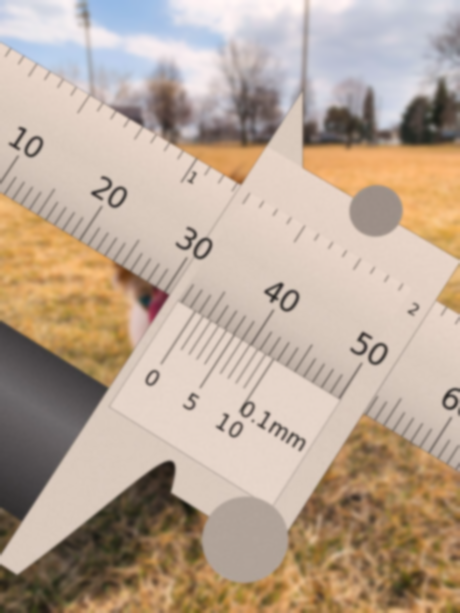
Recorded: 33.6 (mm)
